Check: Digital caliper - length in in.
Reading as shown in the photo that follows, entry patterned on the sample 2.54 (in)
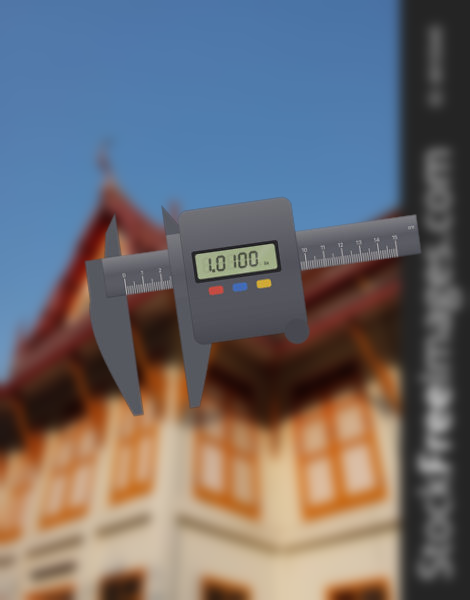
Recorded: 1.0100 (in)
